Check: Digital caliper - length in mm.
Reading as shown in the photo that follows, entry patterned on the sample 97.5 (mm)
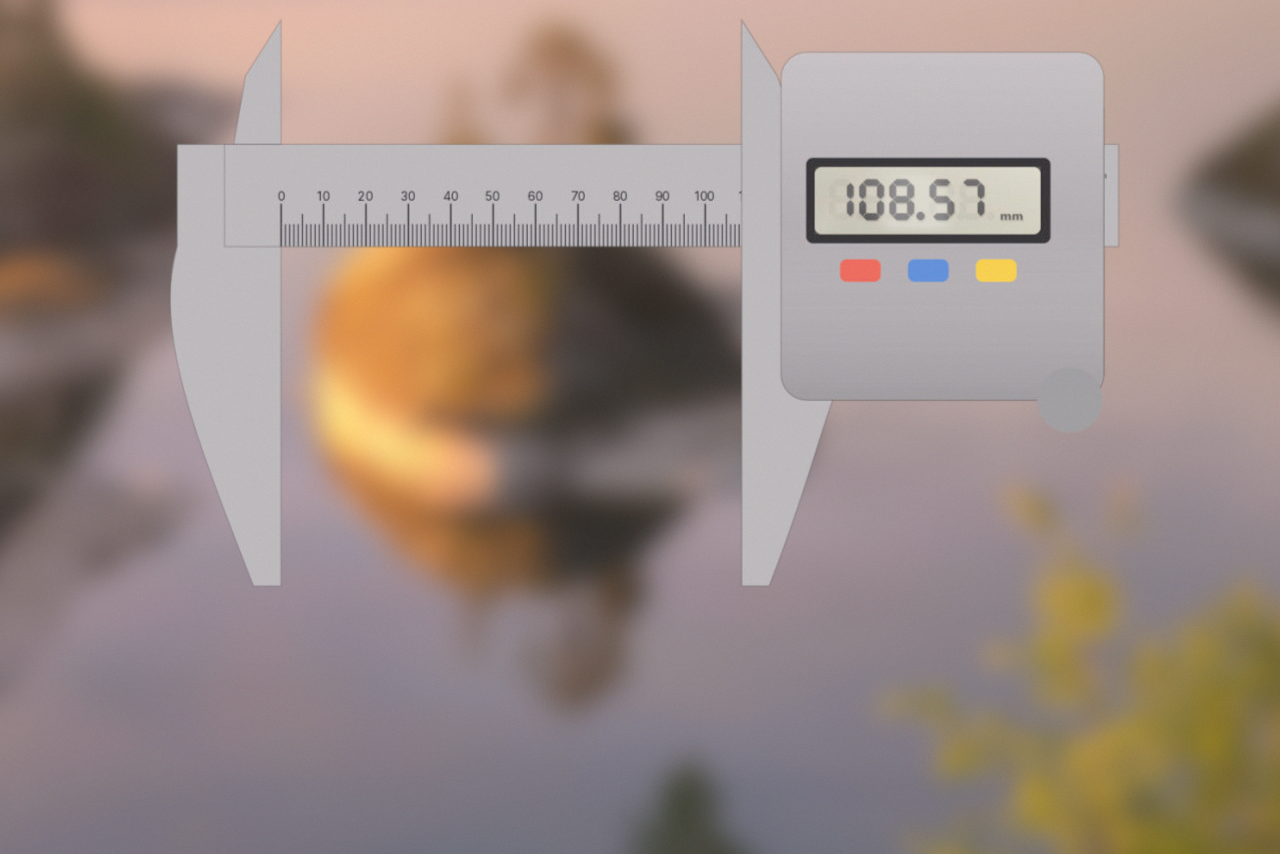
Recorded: 108.57 (mm)
